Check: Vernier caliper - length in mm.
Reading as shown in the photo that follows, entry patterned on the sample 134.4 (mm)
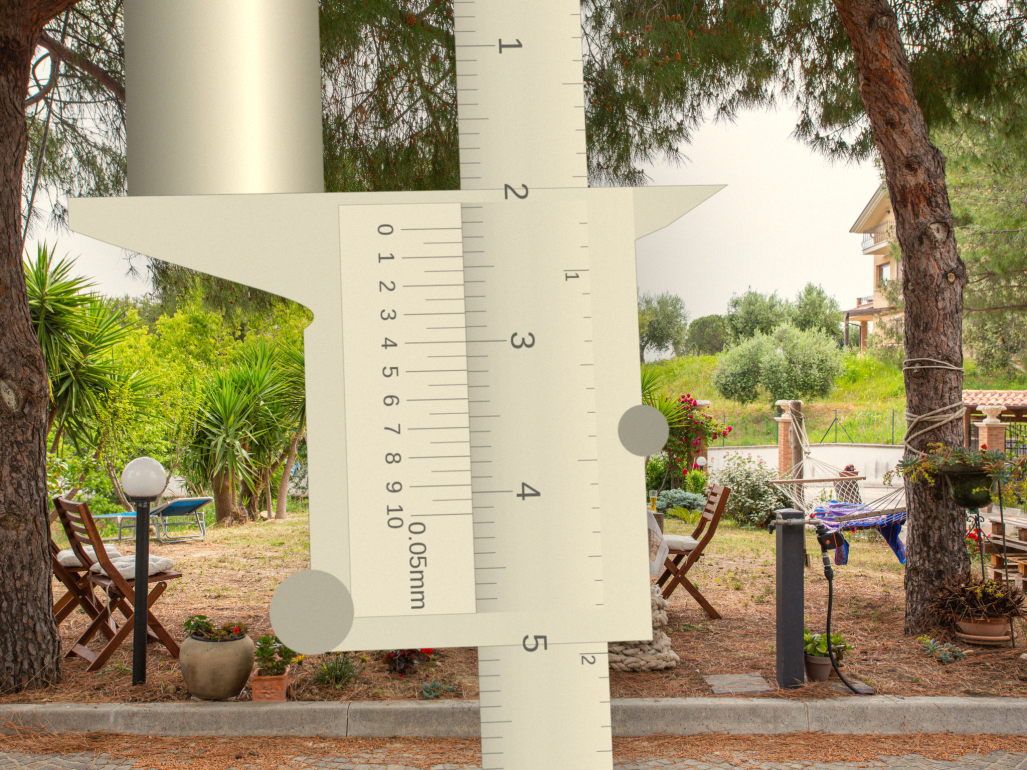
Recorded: 22.4 (mm)
